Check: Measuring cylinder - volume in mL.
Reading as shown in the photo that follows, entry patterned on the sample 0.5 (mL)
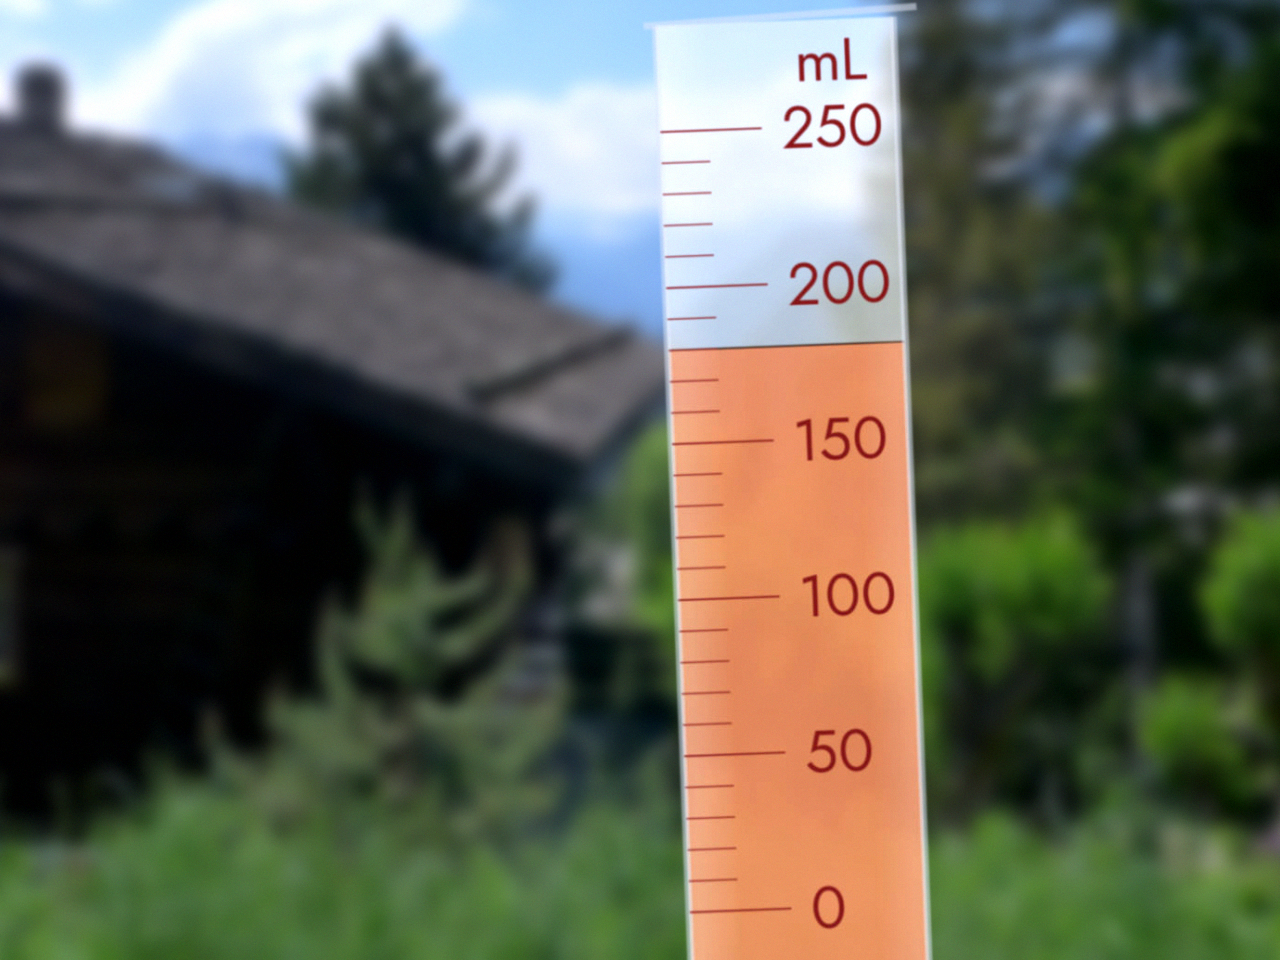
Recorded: 180 (mL)
